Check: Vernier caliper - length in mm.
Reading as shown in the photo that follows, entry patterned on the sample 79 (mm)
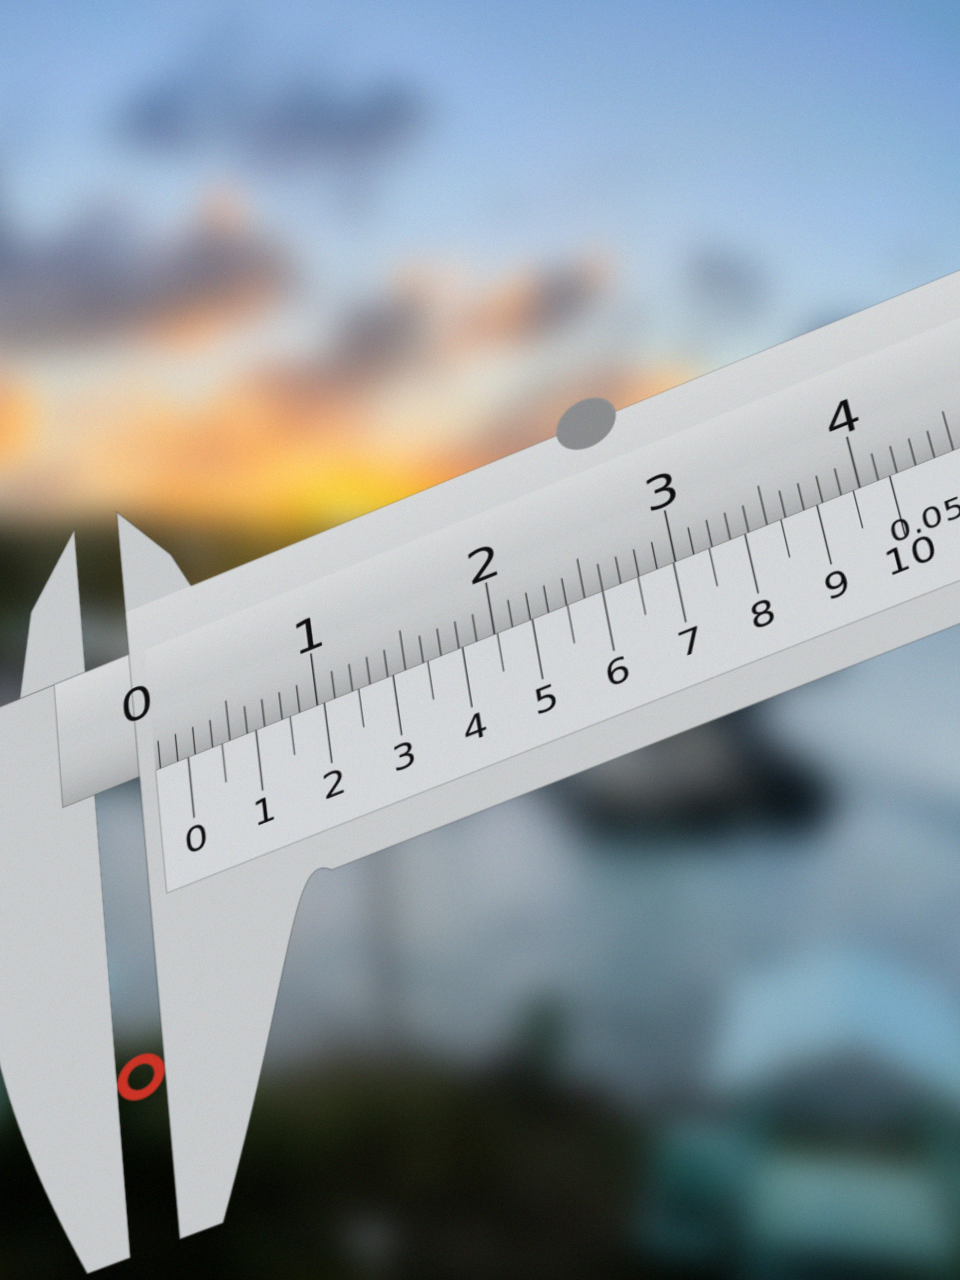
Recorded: 2.6 (mm)
